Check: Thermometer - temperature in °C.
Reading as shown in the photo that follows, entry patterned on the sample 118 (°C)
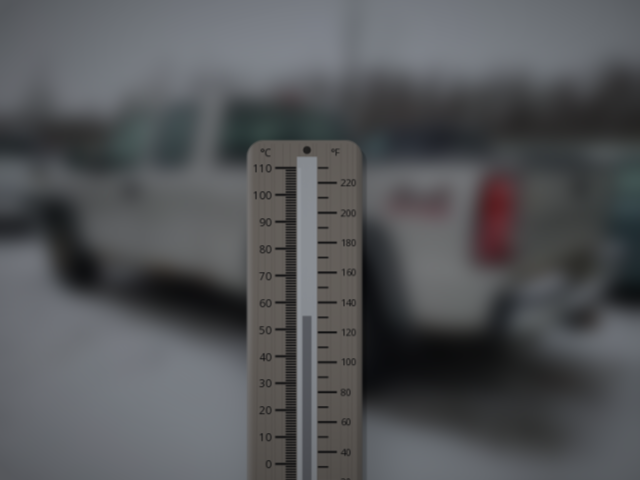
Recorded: 55 (°C)
